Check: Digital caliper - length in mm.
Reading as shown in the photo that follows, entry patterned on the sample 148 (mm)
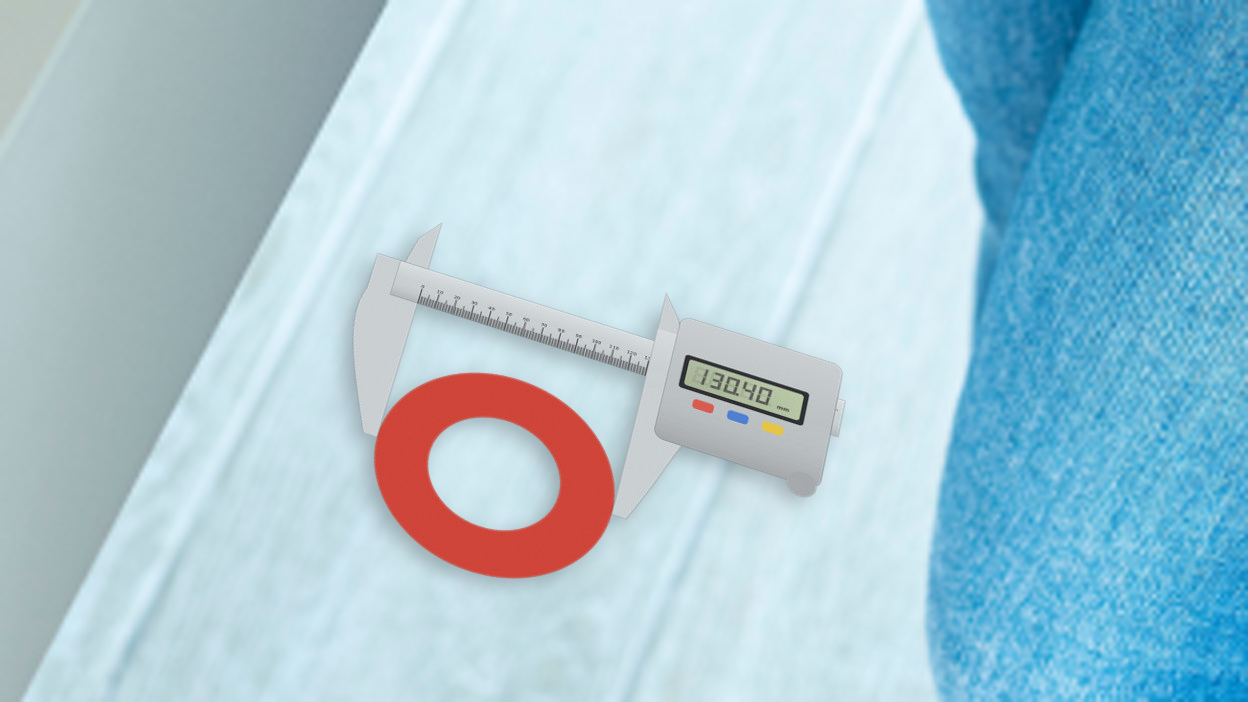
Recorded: 130.40 (mm)
